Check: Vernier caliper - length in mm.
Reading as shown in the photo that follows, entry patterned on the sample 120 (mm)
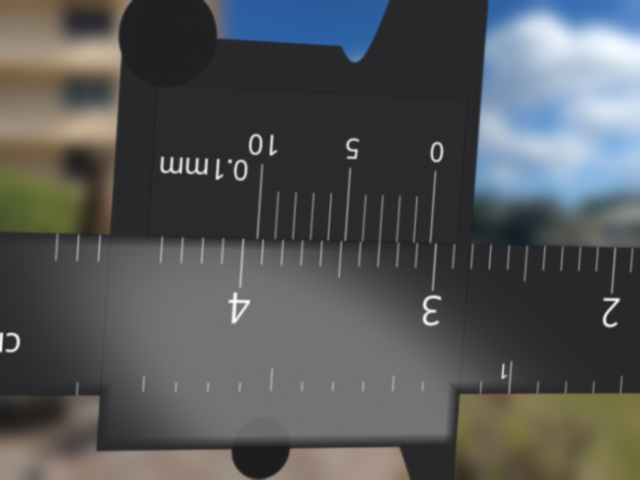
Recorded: 30.3 (mm)
